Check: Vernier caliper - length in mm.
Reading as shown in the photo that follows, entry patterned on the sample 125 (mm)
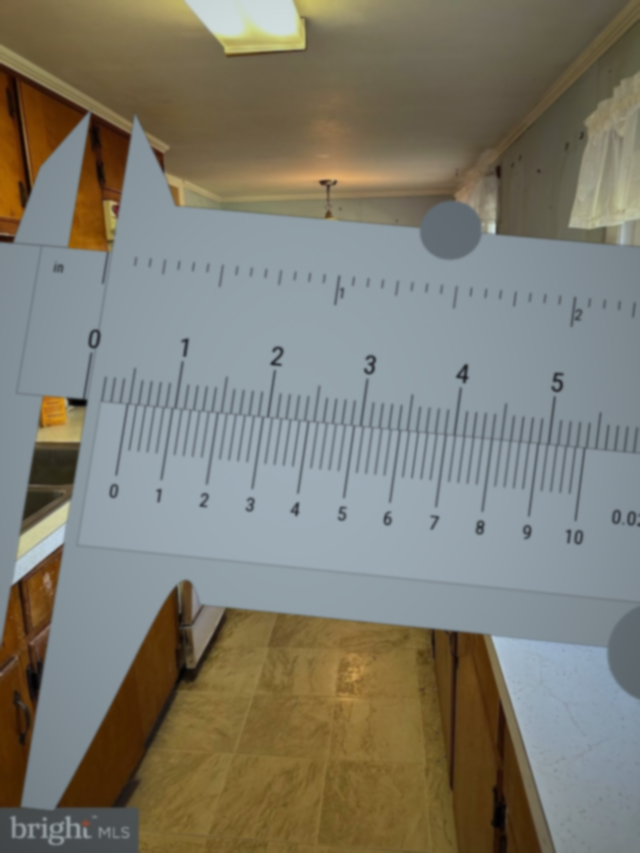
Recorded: 4.8 (mm)
